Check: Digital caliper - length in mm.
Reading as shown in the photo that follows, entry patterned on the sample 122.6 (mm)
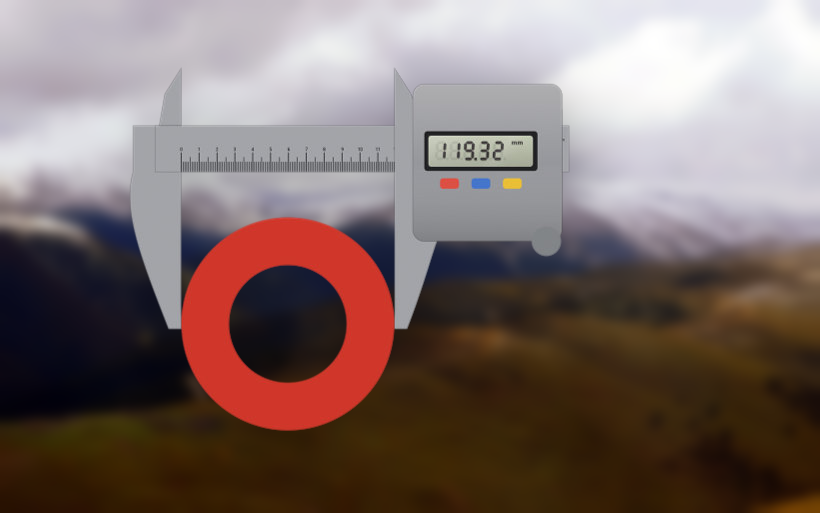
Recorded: 119.32 (mm)
